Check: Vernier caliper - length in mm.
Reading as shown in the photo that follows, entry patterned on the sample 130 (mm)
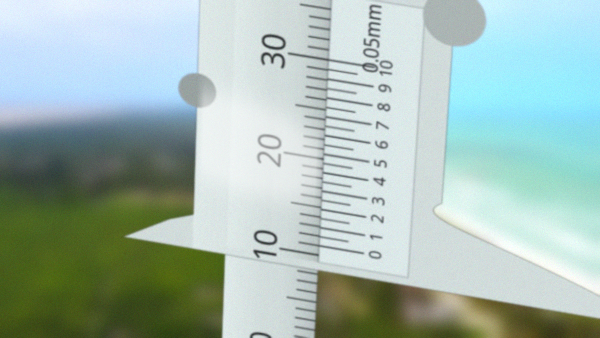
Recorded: 11.0 (mm)
